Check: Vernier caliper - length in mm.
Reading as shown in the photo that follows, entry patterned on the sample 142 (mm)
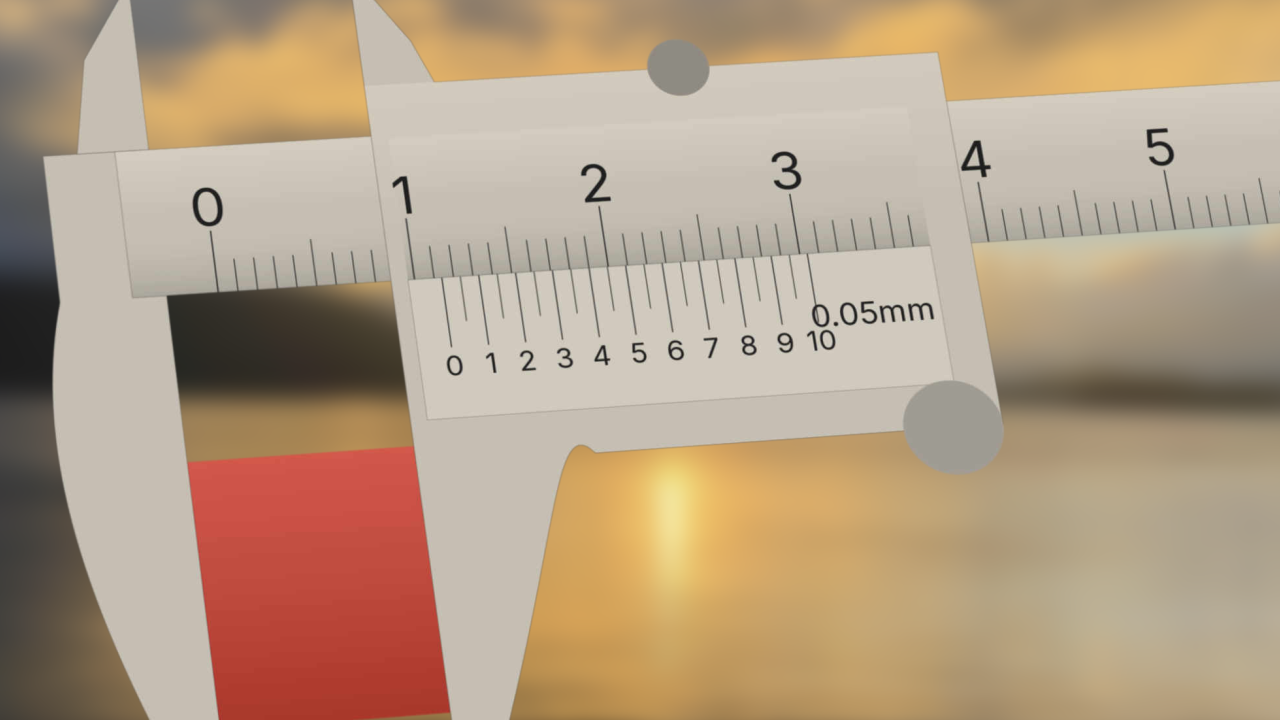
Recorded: 11.4 (mm)
